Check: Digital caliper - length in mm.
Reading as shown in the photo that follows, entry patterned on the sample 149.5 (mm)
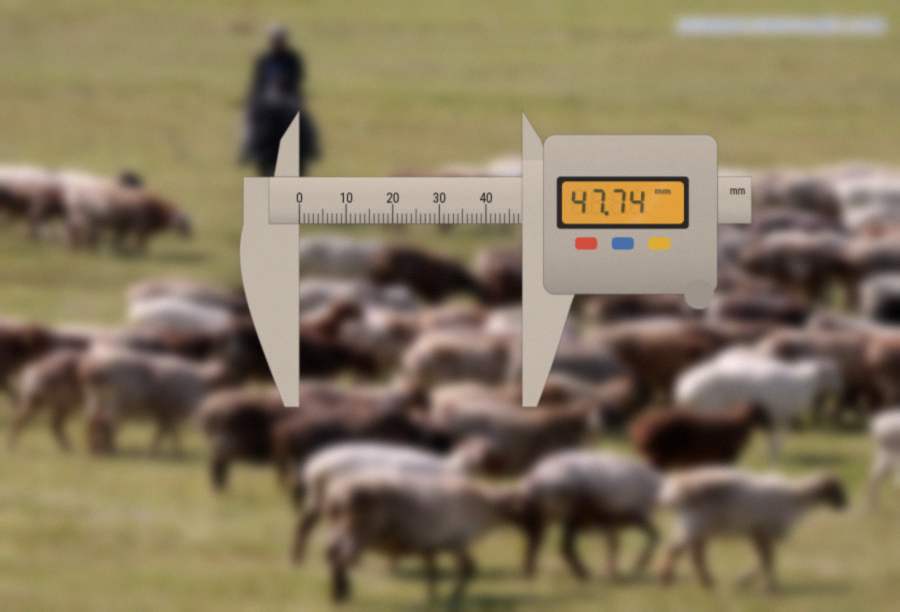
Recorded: 47.74 (mm)
